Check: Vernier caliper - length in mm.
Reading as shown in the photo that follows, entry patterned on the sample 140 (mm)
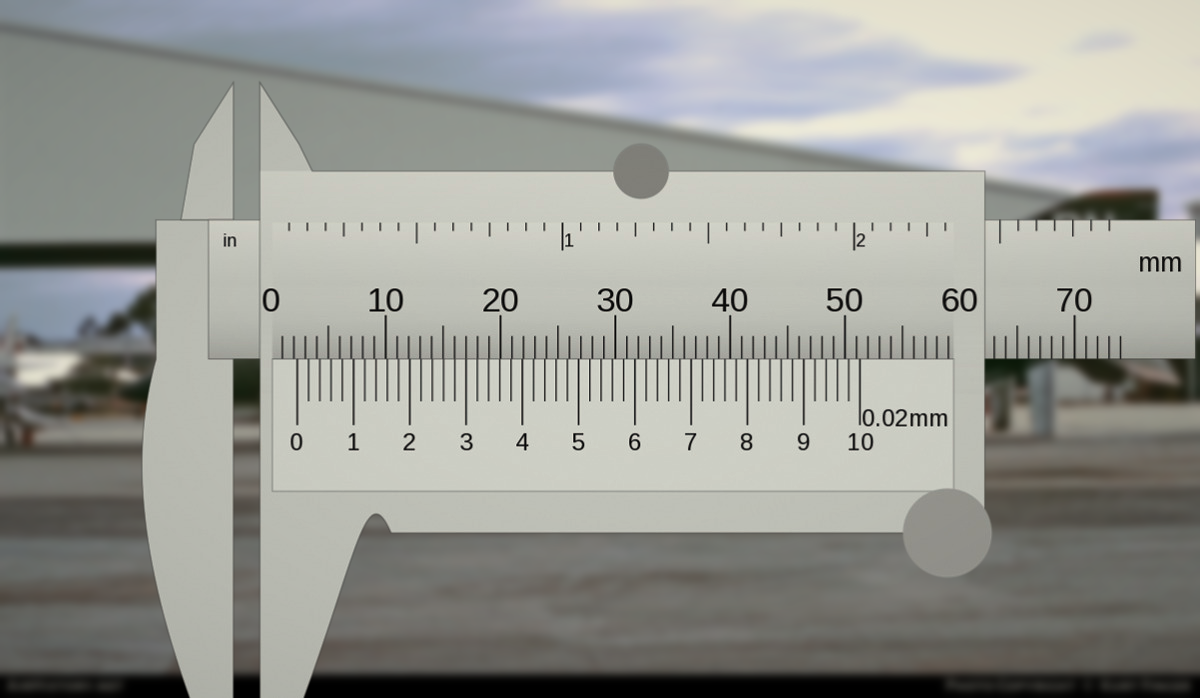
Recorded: 2.3 (mm)
